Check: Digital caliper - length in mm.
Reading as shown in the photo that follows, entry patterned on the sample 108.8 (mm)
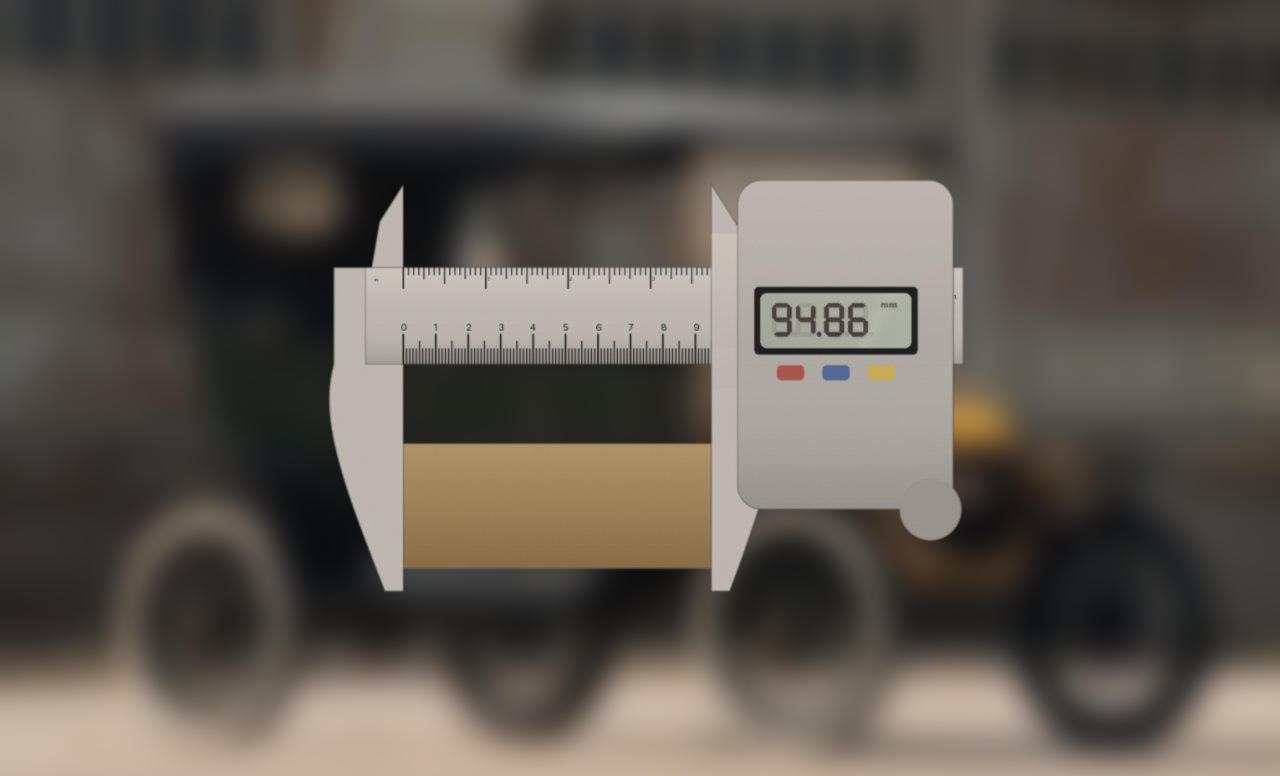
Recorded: 94.86 (mm)
